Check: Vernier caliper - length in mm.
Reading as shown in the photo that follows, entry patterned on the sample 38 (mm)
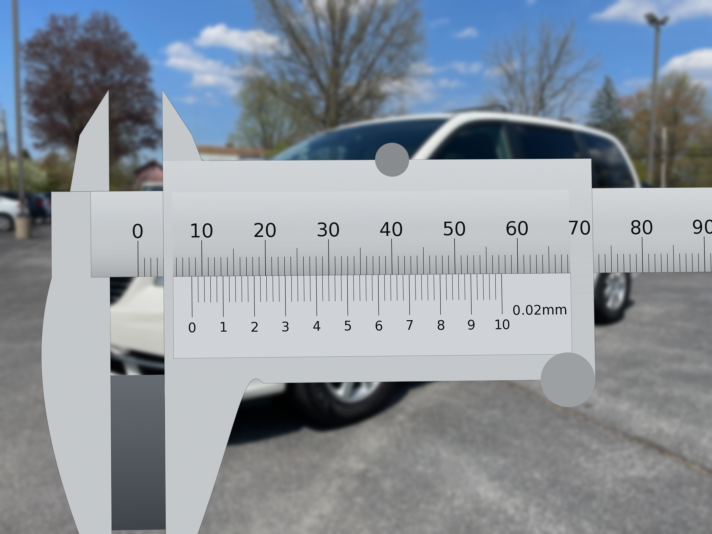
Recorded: 8.4 (mm)
